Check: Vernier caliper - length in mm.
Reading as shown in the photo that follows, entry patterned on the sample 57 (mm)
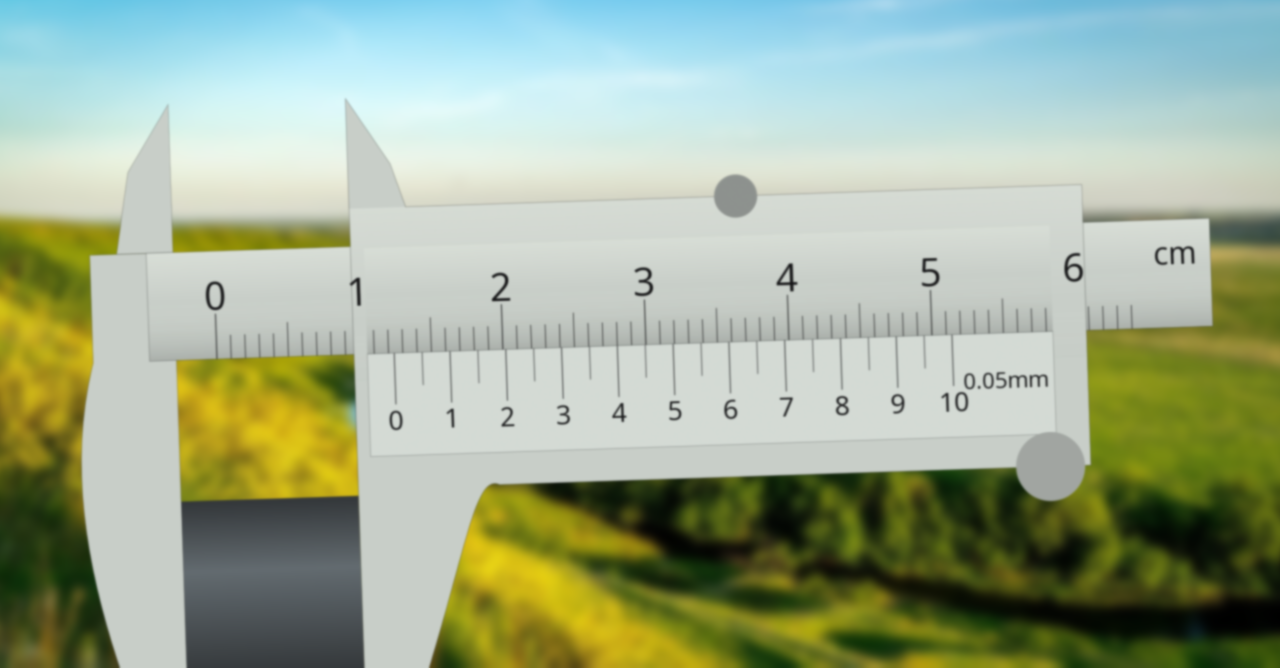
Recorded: 12.4 (mm)
